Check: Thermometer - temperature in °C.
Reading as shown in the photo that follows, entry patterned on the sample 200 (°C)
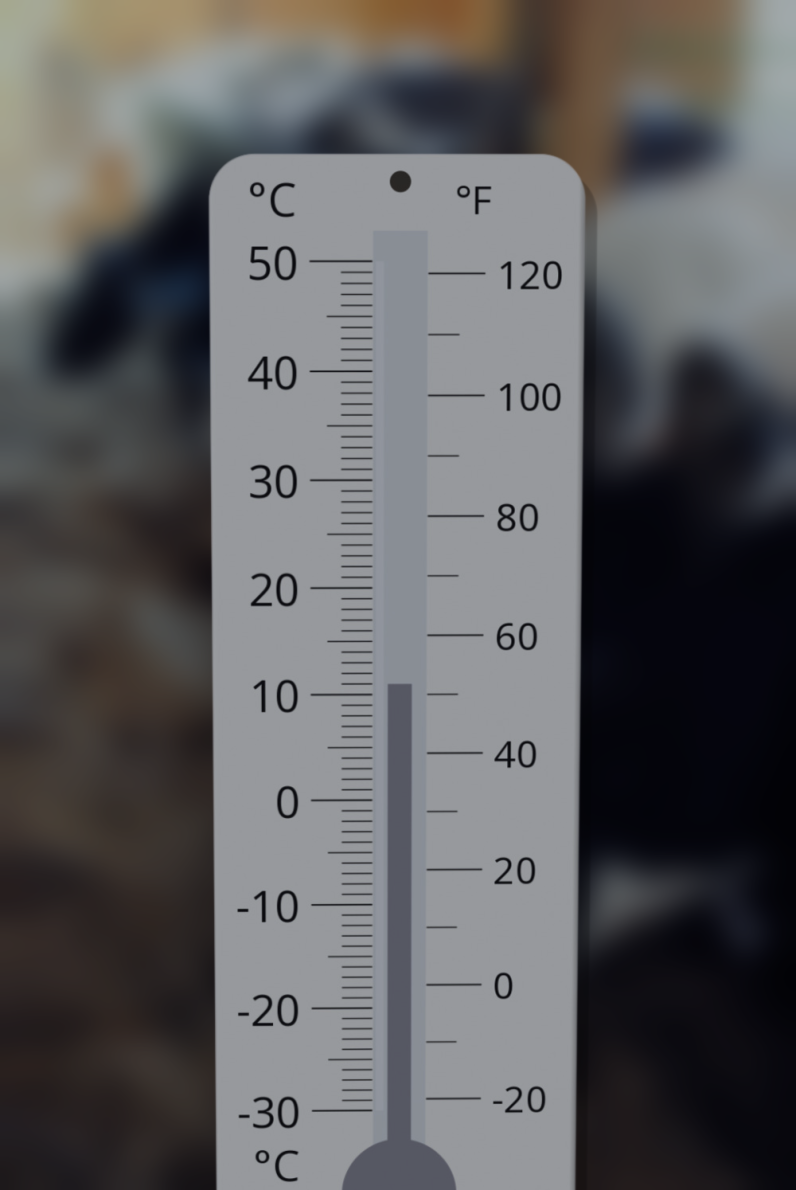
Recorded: 11 (°C)
